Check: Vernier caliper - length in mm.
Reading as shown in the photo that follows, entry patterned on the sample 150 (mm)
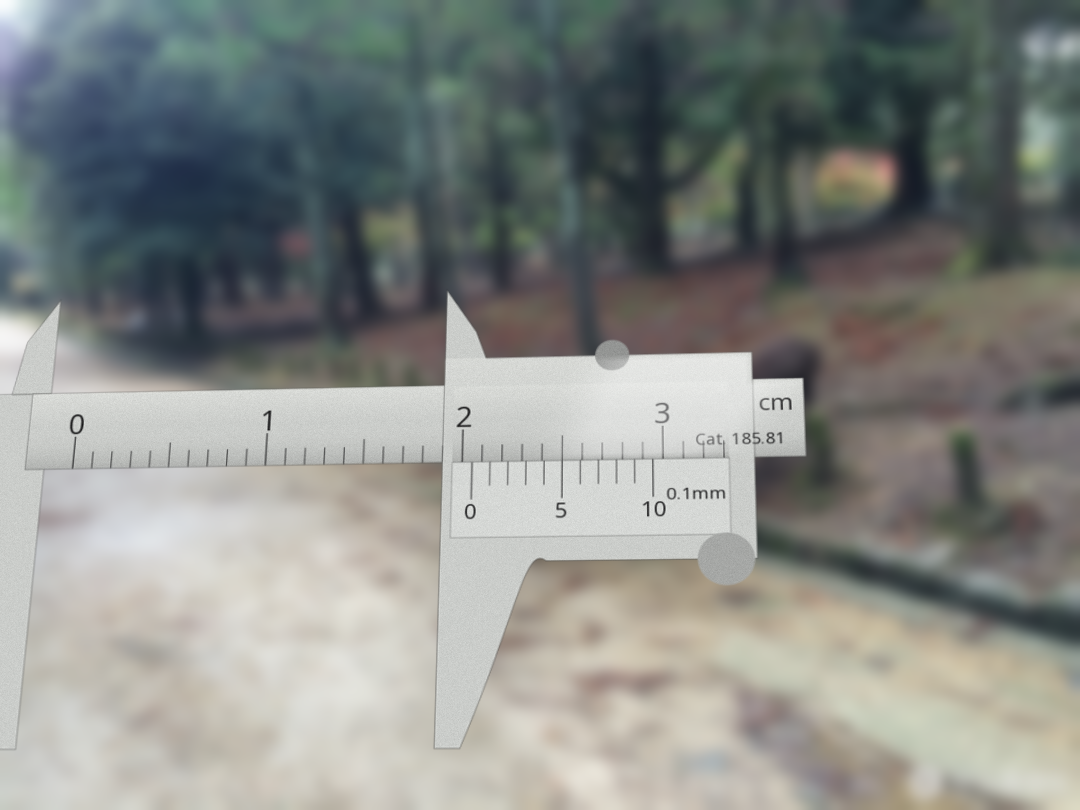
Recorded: 20.5 (mm)
